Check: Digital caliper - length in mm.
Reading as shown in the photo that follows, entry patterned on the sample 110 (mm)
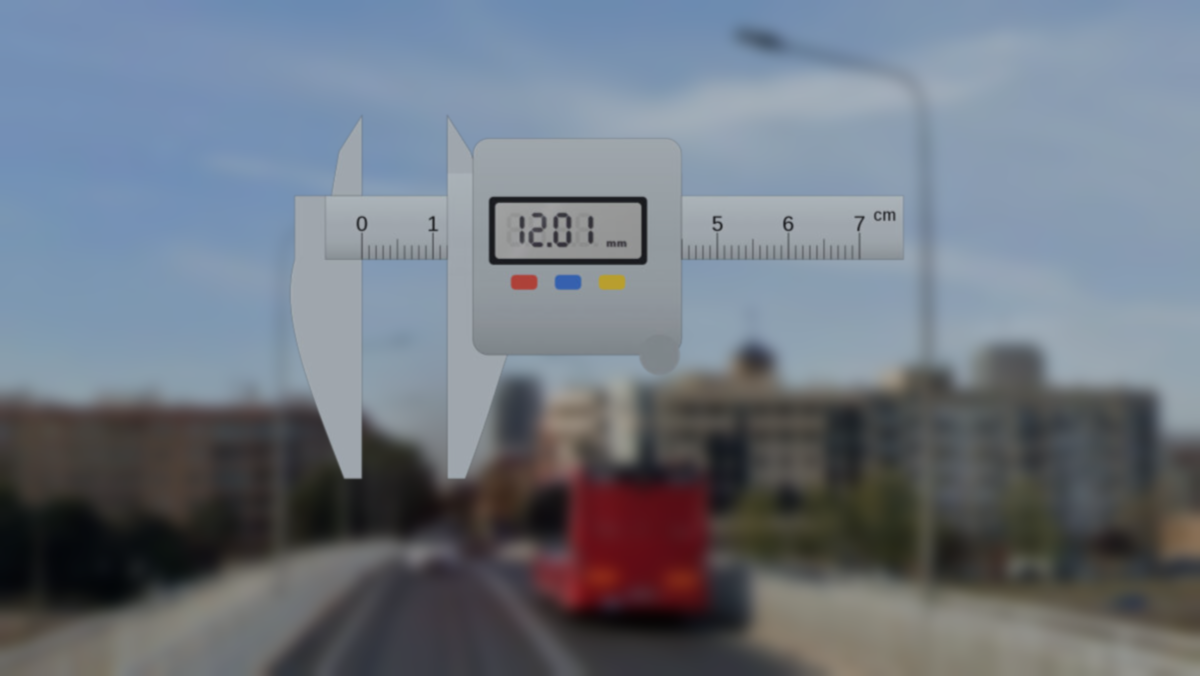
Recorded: 12.01 (mm)
